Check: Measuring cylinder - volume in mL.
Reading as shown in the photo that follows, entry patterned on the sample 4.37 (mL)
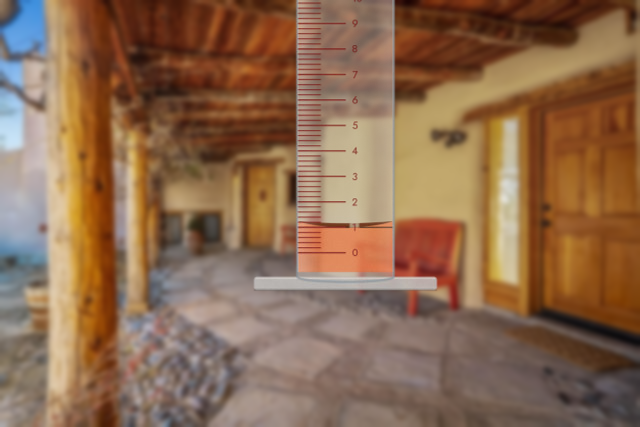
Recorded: 1 (mL)
